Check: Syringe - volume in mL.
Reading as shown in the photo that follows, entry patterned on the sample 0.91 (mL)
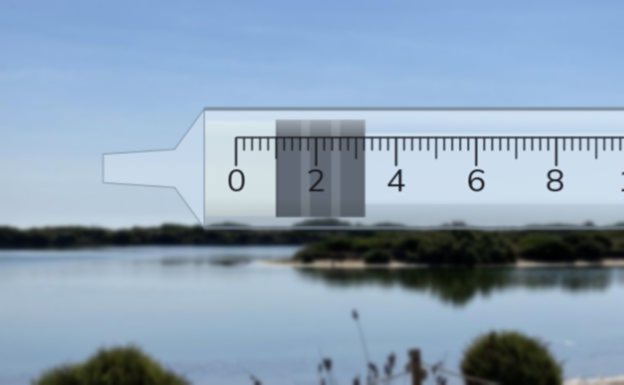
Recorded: 1 (mL)
